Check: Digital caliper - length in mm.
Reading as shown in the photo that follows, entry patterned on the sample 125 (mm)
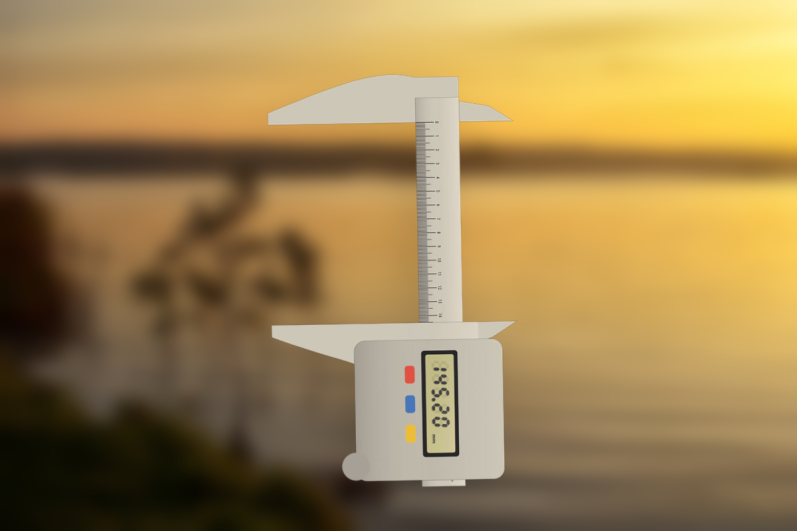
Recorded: 145.20 (mm)
